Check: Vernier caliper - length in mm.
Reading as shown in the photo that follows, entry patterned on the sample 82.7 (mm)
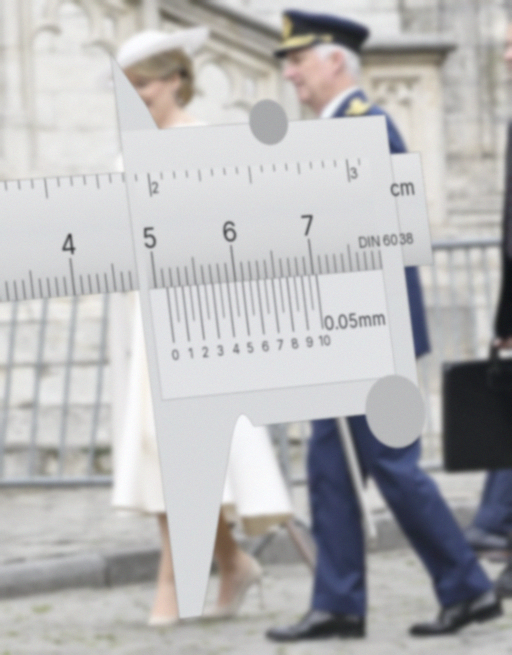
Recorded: 51.4 (mm)
